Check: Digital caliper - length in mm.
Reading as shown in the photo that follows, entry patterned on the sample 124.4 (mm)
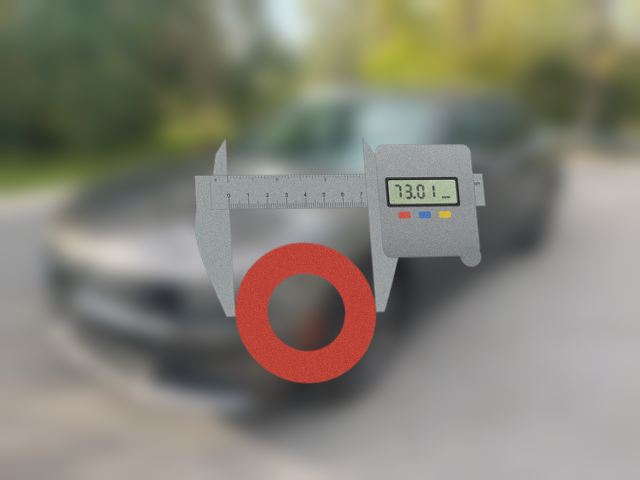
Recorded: 73.01 (mm)
